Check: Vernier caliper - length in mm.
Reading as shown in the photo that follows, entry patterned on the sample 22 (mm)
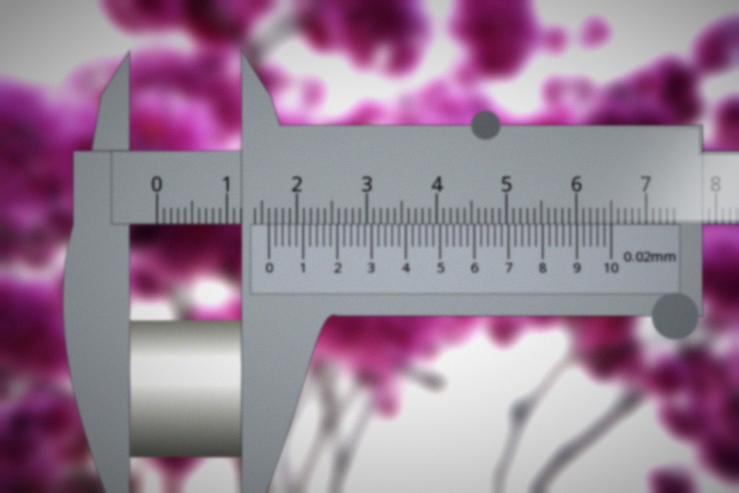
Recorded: 16.0 (mm)
